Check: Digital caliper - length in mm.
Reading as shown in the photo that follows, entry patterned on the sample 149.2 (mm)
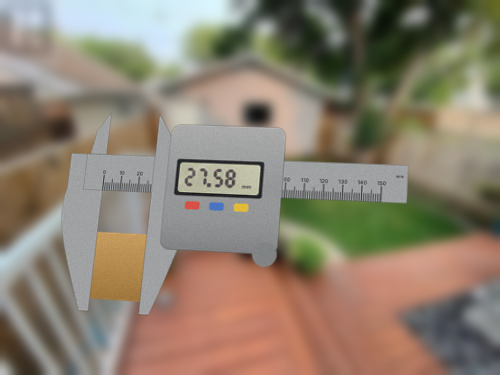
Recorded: 27.58 (mm)
